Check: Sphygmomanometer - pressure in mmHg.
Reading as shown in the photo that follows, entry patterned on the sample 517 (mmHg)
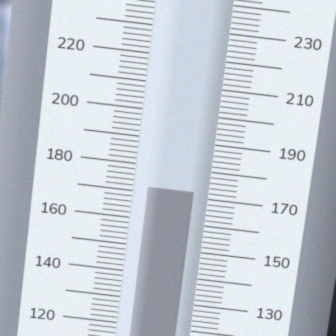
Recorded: 172 (mmHg)
